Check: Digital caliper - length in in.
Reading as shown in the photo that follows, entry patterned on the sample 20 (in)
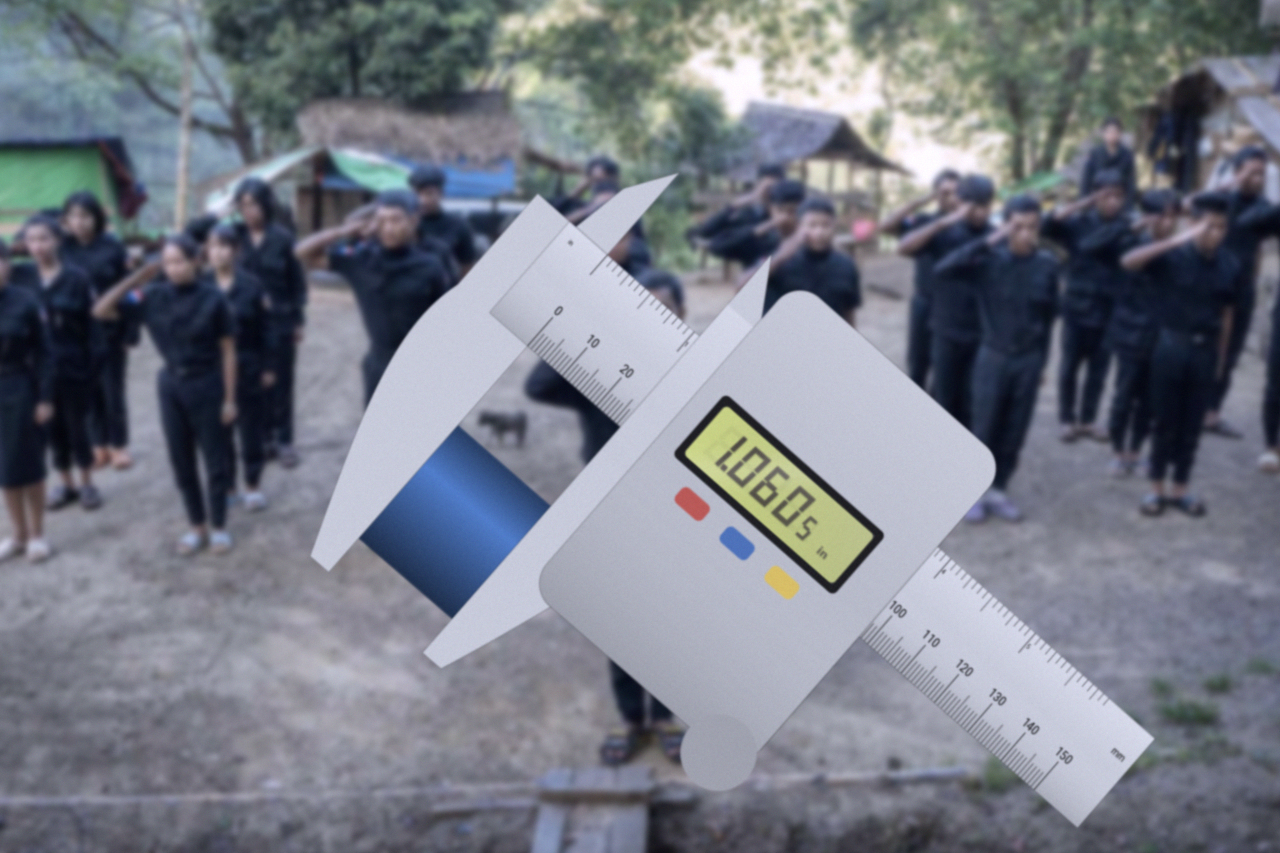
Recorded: 1.0605 (in)
